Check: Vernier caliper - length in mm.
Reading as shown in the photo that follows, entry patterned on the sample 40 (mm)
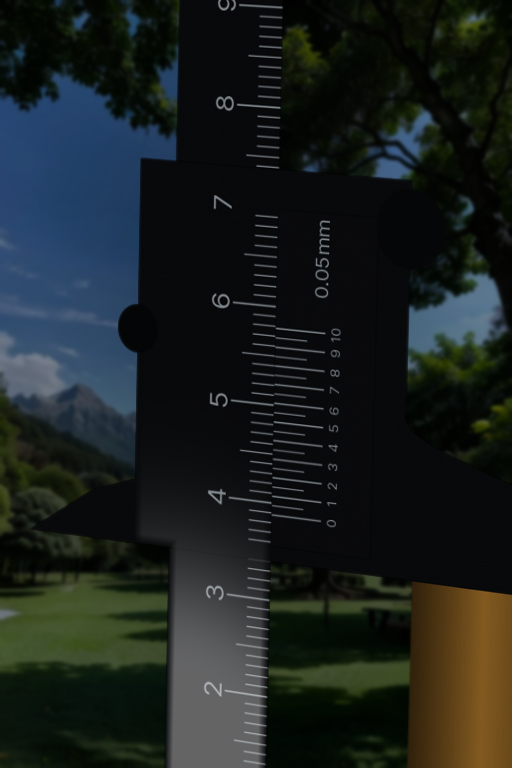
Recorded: 38.8 (mm)
